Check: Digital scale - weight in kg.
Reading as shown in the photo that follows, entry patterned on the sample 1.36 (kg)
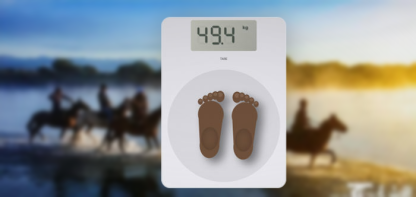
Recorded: 49.4 (kg)
